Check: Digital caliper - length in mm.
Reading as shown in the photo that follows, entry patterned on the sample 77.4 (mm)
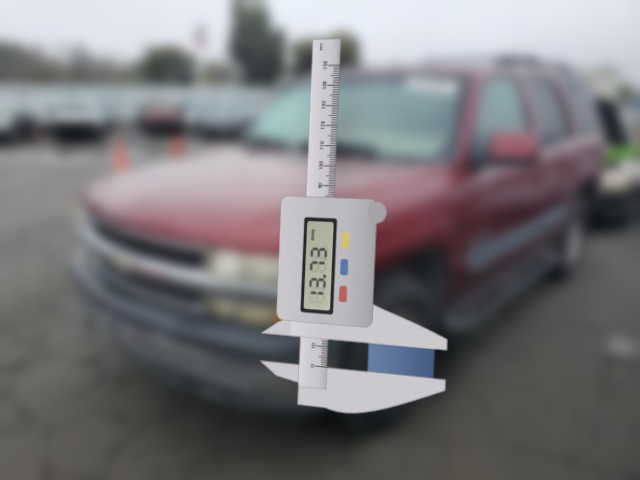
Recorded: 13.73 (mm)
